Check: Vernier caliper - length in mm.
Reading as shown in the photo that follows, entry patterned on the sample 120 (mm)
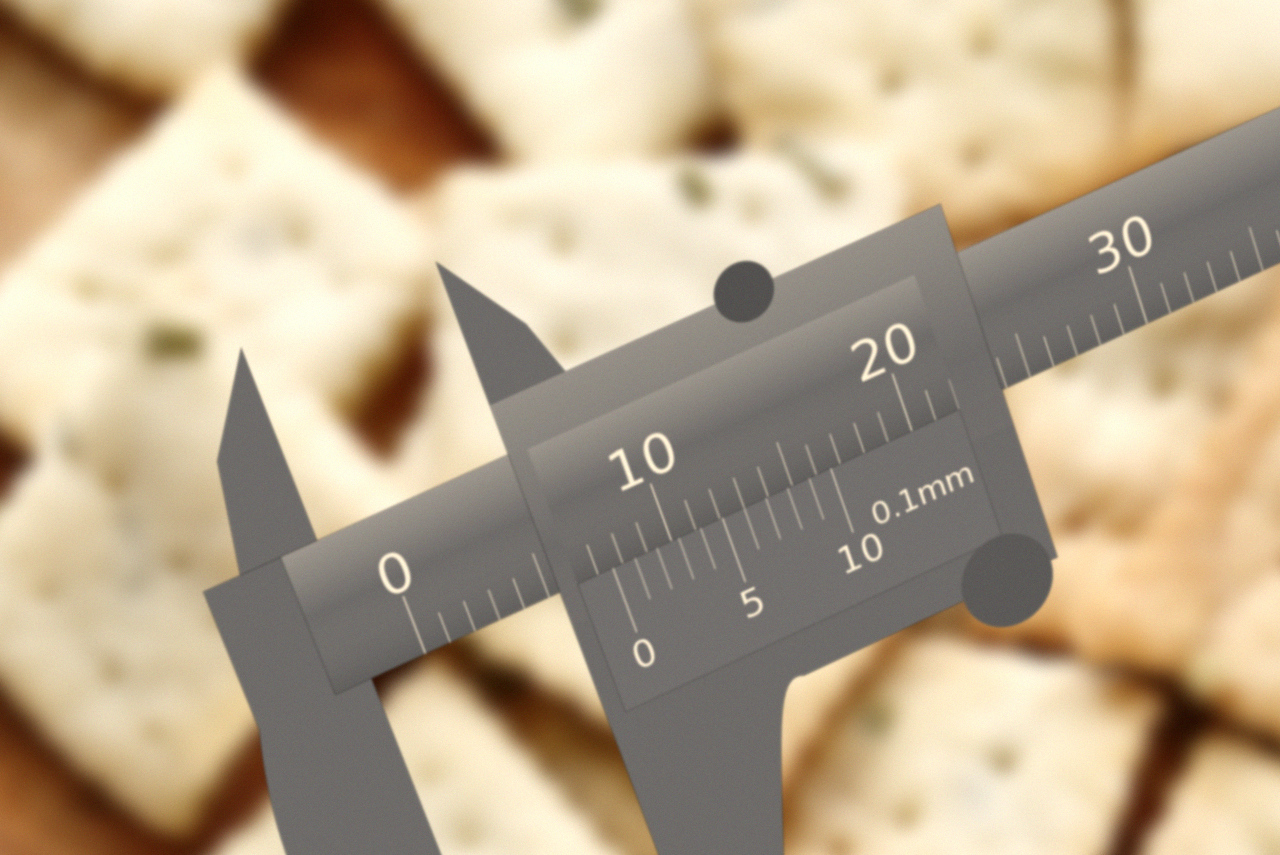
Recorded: 7.6 (mm)
